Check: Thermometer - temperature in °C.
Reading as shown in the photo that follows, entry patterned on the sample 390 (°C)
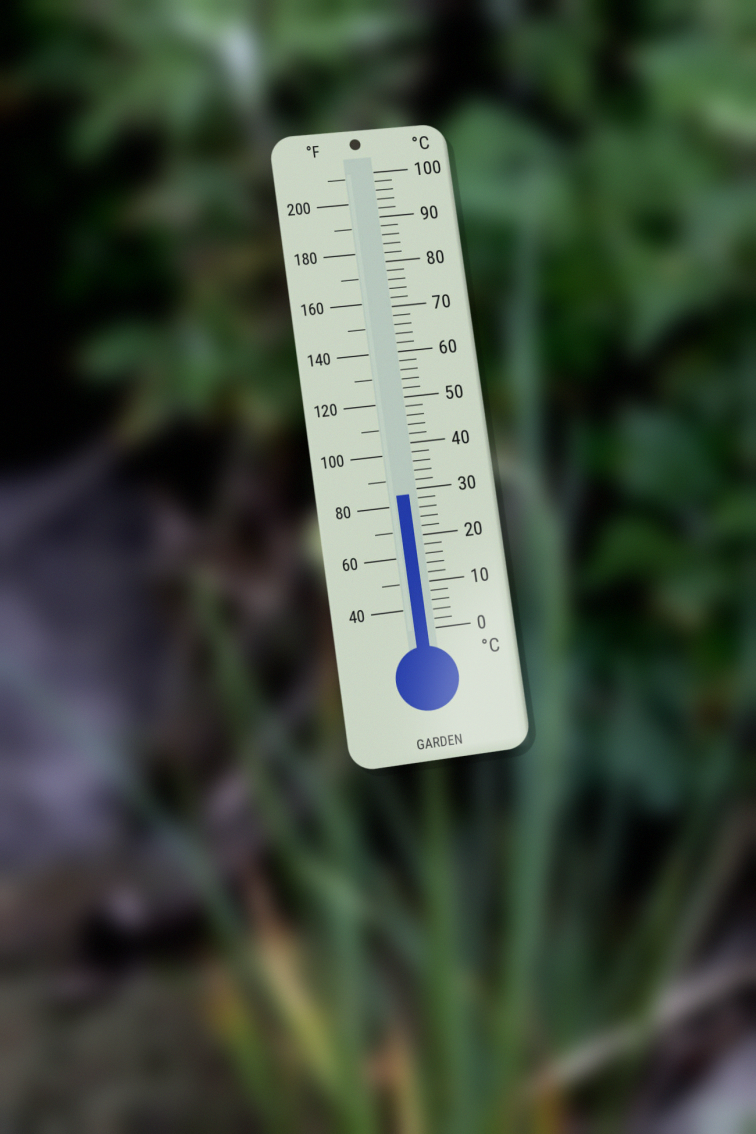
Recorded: 29 (°C)
